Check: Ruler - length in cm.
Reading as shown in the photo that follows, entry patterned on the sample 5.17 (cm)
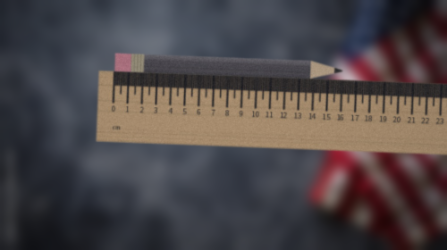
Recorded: 16 (cm)
